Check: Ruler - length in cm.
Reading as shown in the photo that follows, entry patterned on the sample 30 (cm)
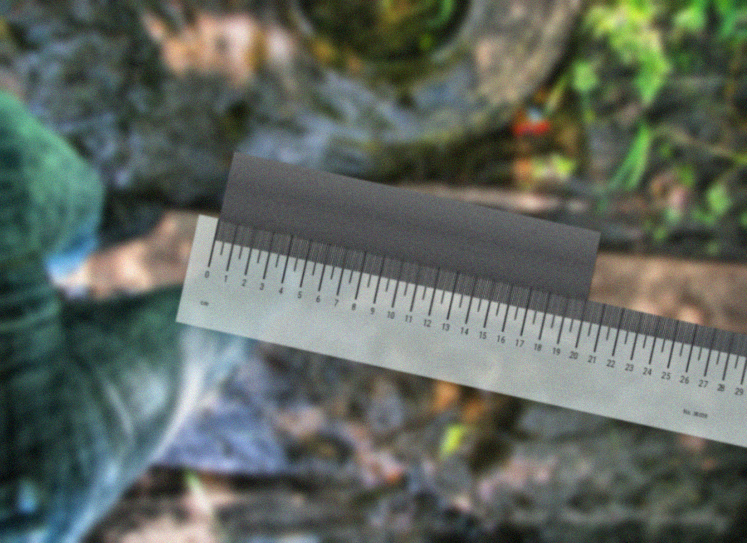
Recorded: 20 (cm)
